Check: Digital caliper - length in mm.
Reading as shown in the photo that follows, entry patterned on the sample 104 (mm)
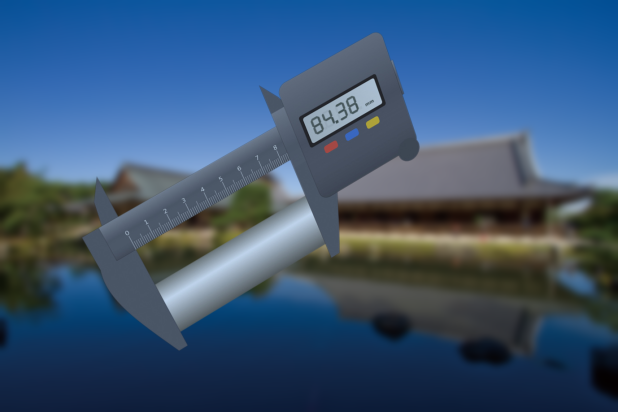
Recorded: 84.38 (mm)
